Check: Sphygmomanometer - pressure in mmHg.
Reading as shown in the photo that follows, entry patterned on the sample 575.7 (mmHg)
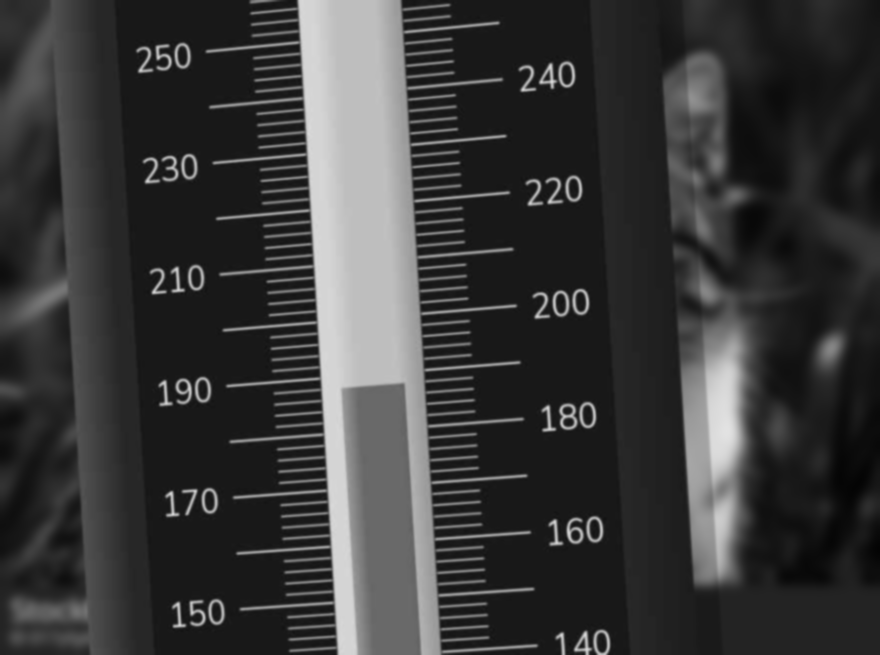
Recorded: 188 (mmHg)
